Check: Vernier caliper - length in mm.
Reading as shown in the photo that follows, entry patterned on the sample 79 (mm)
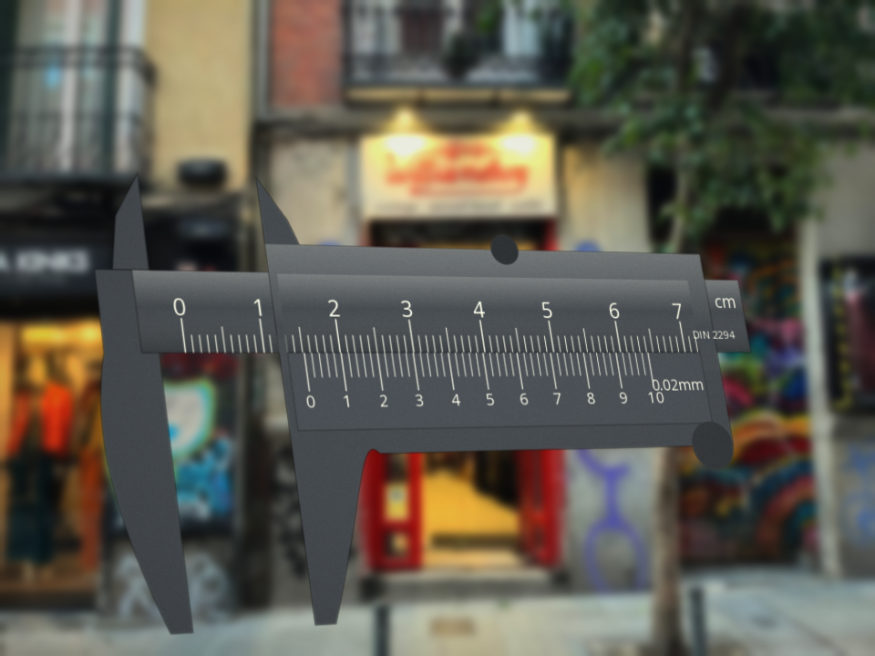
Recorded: 15.2 (mm)
